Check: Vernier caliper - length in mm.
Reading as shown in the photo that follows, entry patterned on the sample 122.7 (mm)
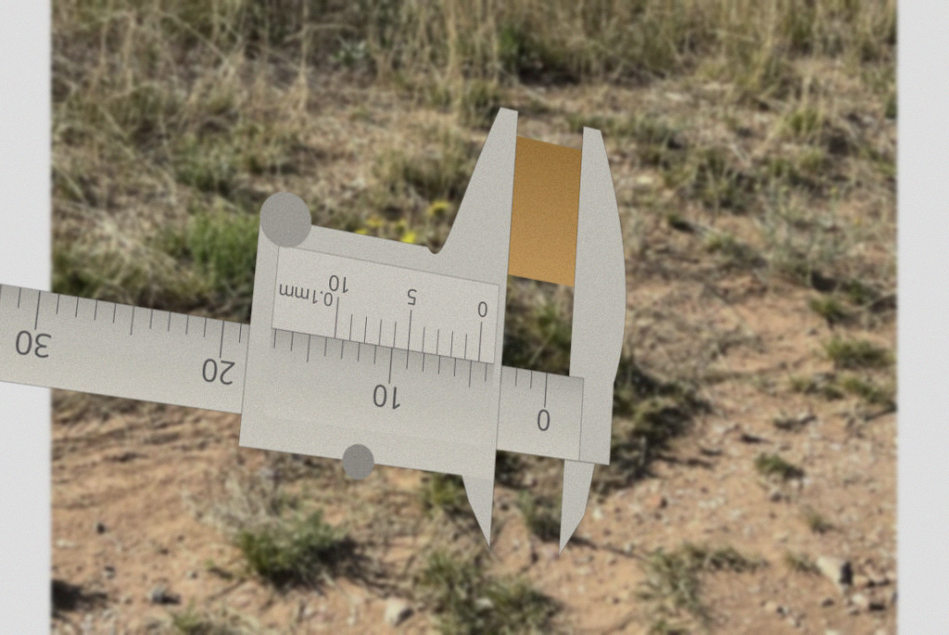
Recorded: 4.5 (mm)
